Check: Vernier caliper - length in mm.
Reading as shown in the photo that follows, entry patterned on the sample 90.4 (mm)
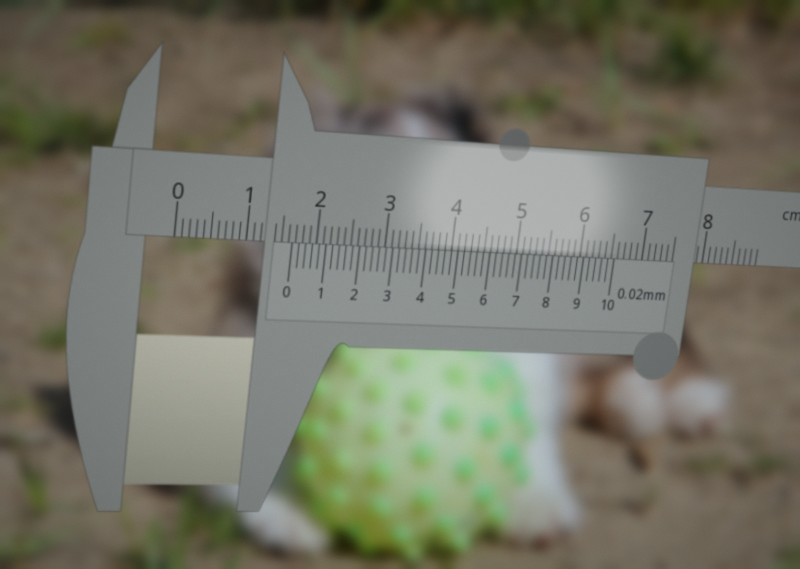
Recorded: 16.5 (mm)
